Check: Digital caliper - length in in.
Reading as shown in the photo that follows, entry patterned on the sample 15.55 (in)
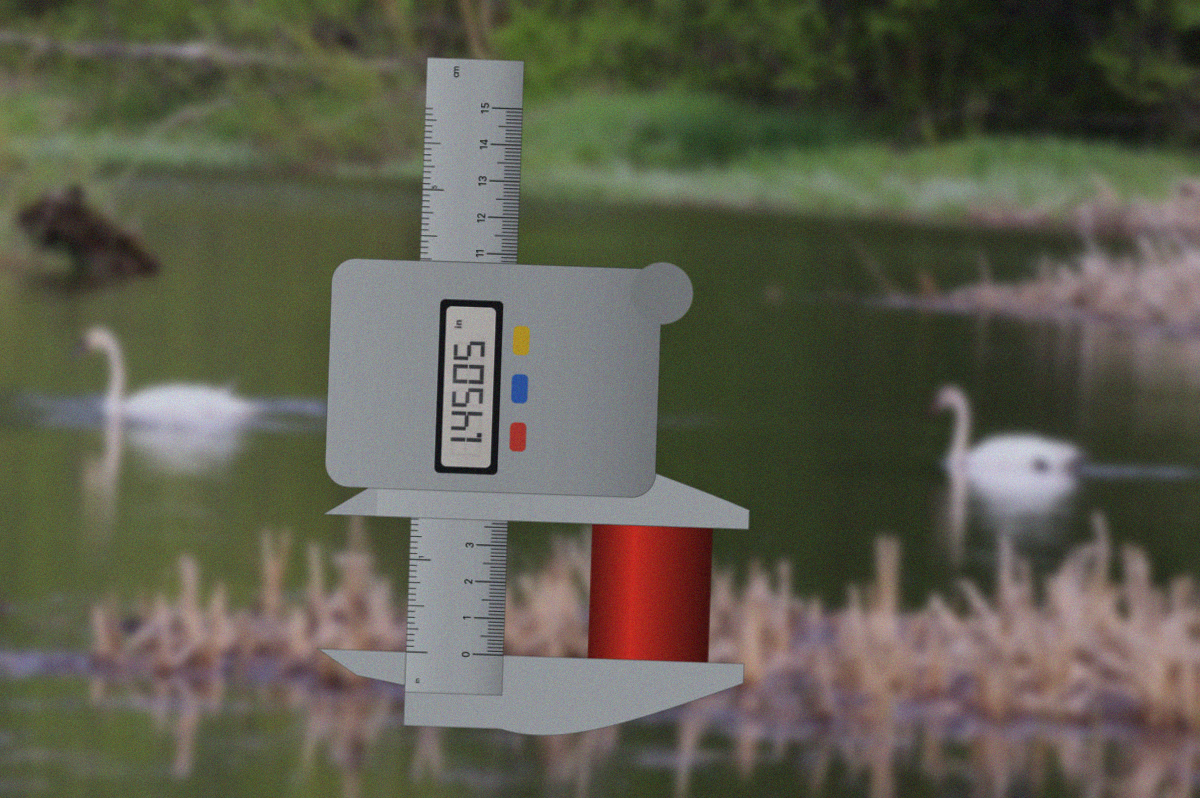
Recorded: 1.4505 (in)
